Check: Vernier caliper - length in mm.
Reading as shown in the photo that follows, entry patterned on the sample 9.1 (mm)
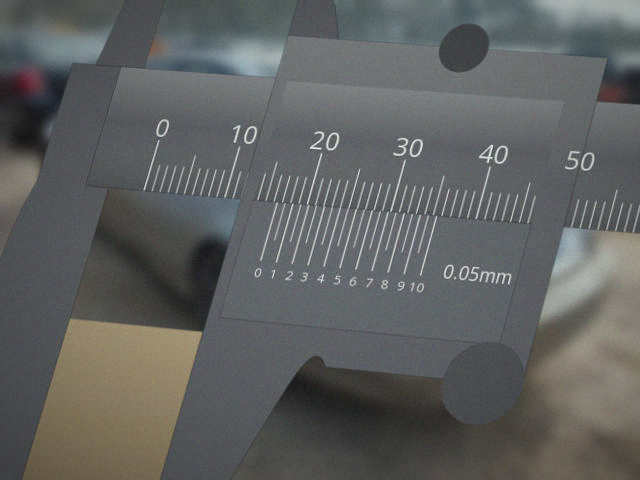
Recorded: 16.4 (mm)
